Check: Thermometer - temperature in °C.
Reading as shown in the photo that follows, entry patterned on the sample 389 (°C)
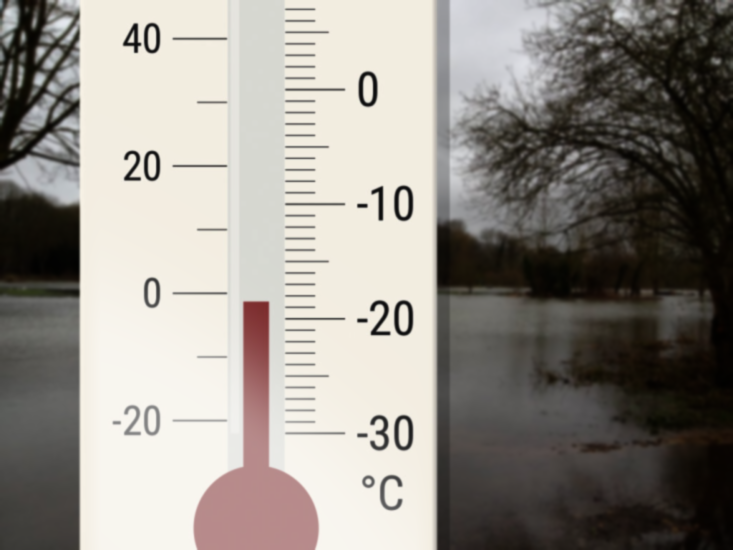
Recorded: -18.5 (°C)
